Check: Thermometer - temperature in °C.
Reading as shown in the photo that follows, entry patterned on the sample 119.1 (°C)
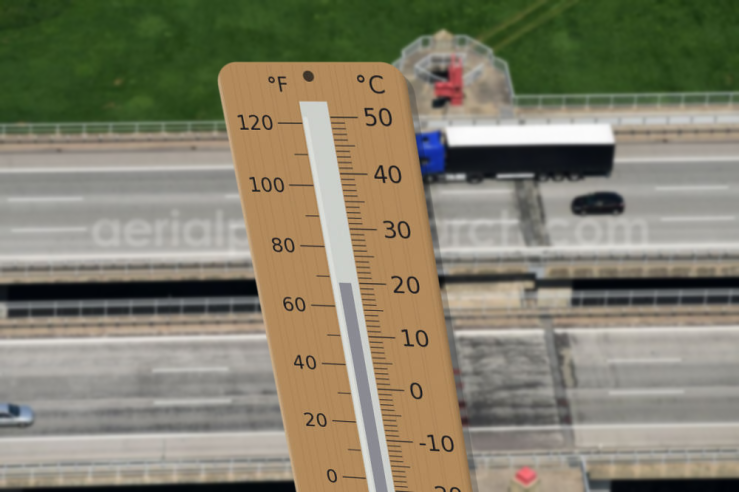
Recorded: 20 (°C)
